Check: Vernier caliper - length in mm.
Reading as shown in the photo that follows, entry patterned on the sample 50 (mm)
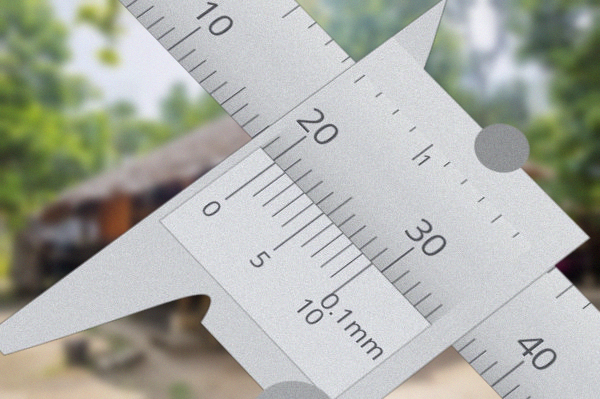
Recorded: 20.2 (mm)
